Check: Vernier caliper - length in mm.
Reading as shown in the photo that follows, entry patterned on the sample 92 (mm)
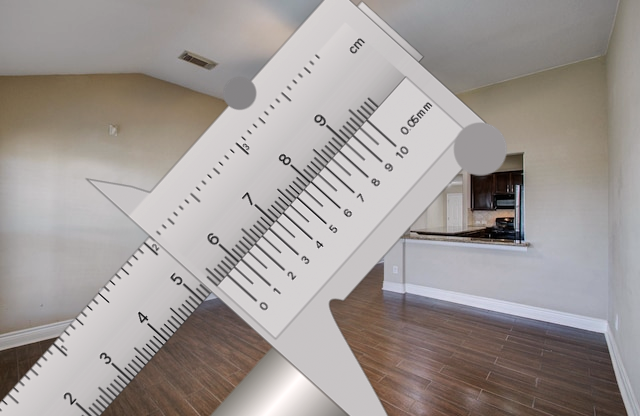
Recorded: 56.8 (mm)
